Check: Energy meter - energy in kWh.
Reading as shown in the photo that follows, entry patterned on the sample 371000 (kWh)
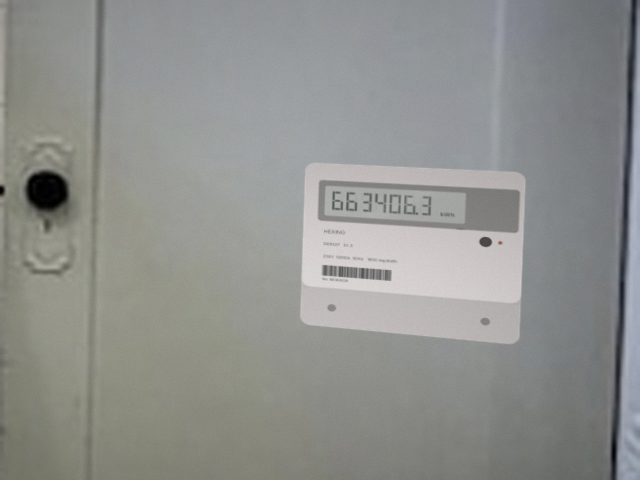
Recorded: 663406.3 (kWh)
